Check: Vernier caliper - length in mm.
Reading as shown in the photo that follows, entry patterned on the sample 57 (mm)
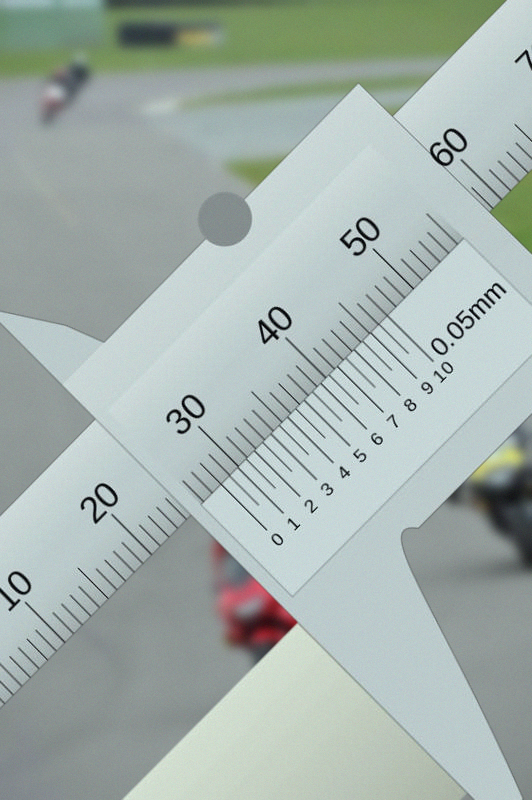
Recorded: 28.0 (mm)
